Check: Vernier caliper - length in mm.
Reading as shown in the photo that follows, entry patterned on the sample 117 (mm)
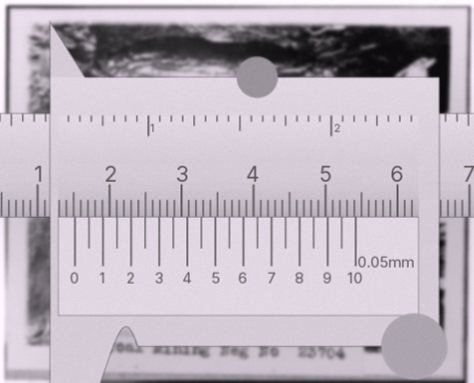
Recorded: 15.2 (mm)
